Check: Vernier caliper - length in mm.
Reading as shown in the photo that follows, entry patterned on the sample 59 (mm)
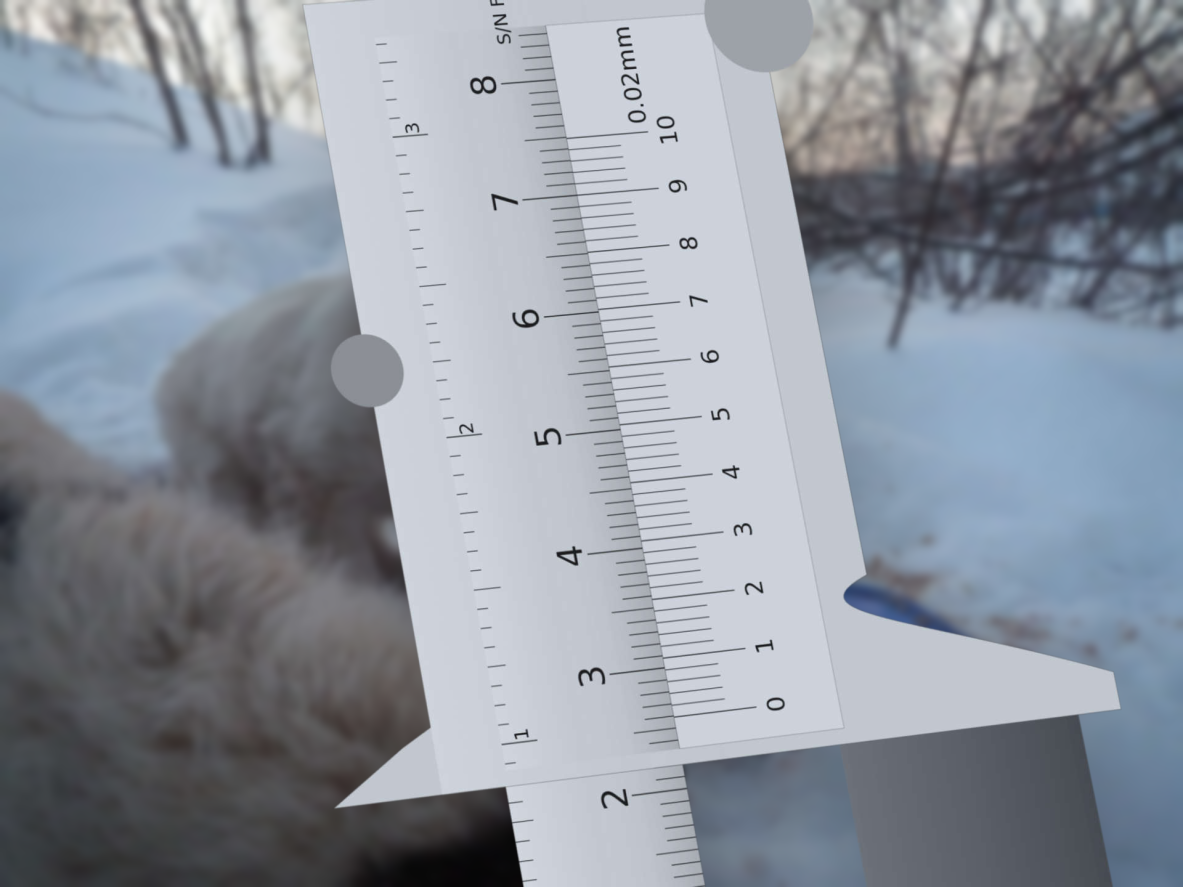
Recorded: 25.9 (mm)
